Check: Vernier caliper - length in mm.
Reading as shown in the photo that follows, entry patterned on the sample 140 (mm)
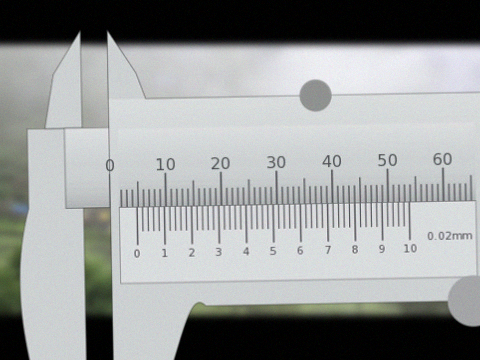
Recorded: 4.8 (mm)
